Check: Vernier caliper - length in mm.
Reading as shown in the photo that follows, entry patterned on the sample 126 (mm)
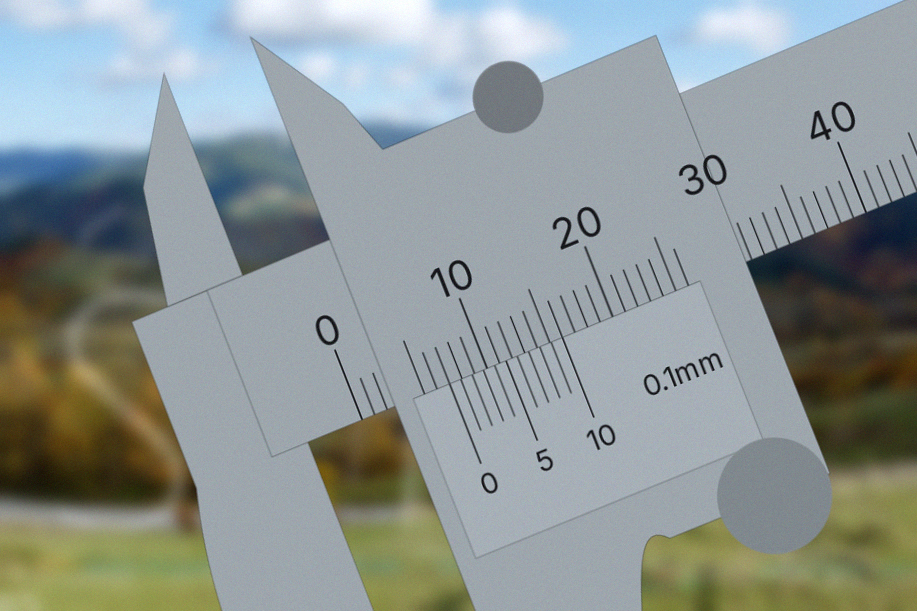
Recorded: 7.0 (mm)
